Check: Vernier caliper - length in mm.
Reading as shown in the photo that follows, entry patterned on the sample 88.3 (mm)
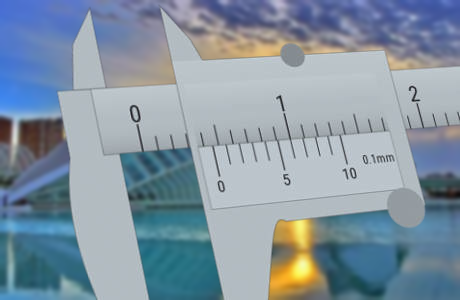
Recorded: 4.6 (mm)
